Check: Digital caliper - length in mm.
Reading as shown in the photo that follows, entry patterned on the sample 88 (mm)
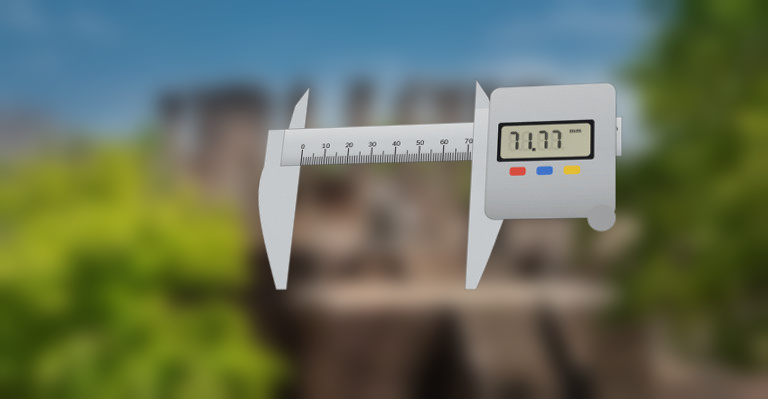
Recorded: 71.77 (mm)
